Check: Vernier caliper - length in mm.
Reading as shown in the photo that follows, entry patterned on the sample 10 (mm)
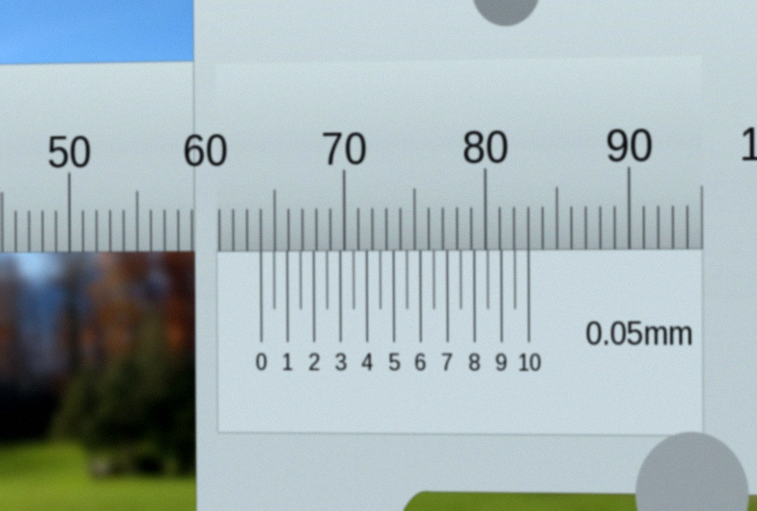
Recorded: 64.0 (mm)
